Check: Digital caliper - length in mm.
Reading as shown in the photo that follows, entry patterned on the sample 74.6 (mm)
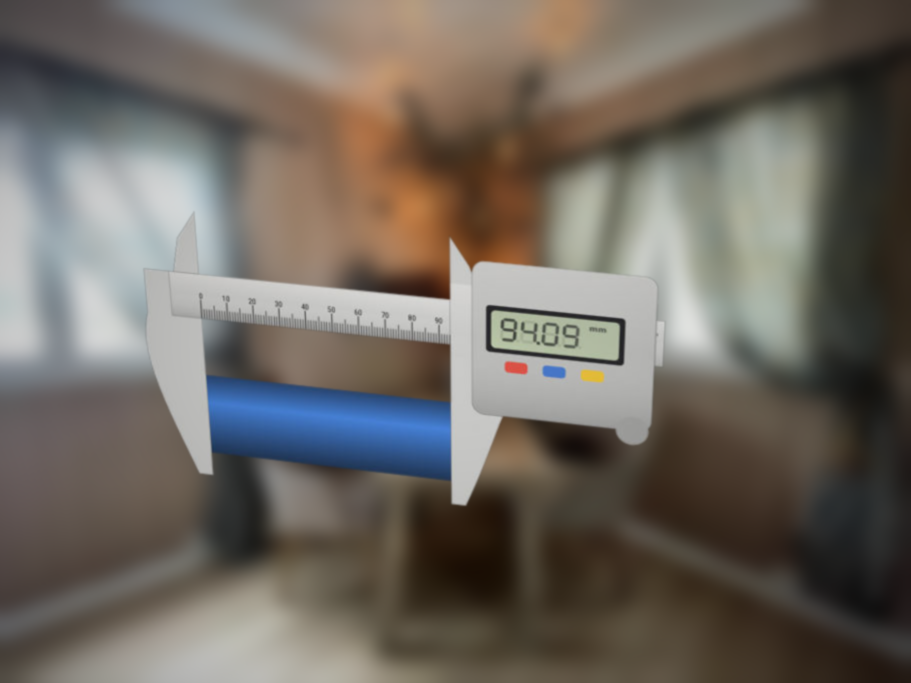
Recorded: 94.09 (mm)
